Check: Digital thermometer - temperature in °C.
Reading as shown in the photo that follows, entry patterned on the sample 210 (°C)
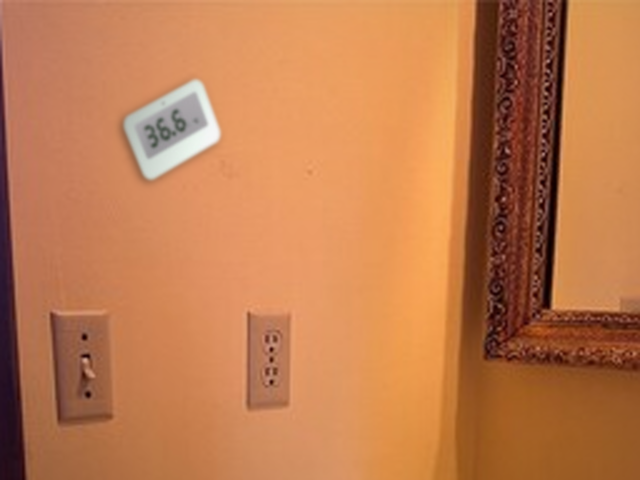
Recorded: 36.6 (°C)
